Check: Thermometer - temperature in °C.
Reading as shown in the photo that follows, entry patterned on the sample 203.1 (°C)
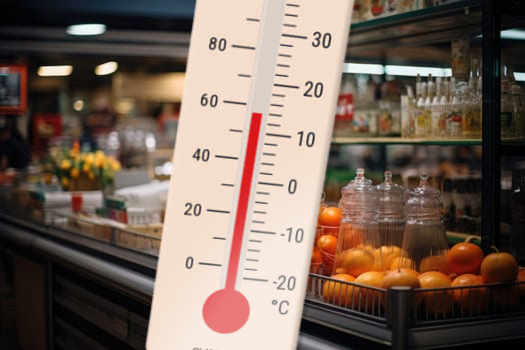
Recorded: 14 (°C)
